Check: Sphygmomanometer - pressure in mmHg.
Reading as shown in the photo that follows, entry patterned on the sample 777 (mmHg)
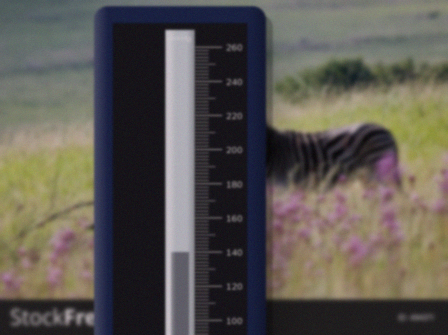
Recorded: 140 (mmHg)
